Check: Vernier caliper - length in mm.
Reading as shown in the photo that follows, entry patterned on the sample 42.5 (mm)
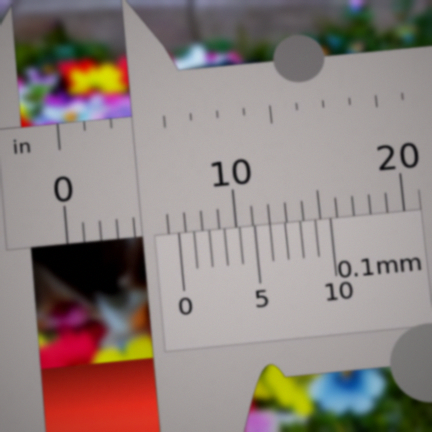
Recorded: 6.6 (mm)
